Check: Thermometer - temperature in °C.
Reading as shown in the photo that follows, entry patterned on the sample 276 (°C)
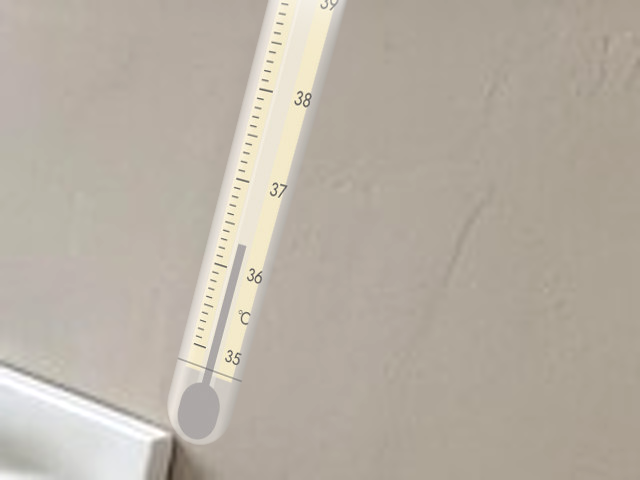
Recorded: 36.3 (°C)
